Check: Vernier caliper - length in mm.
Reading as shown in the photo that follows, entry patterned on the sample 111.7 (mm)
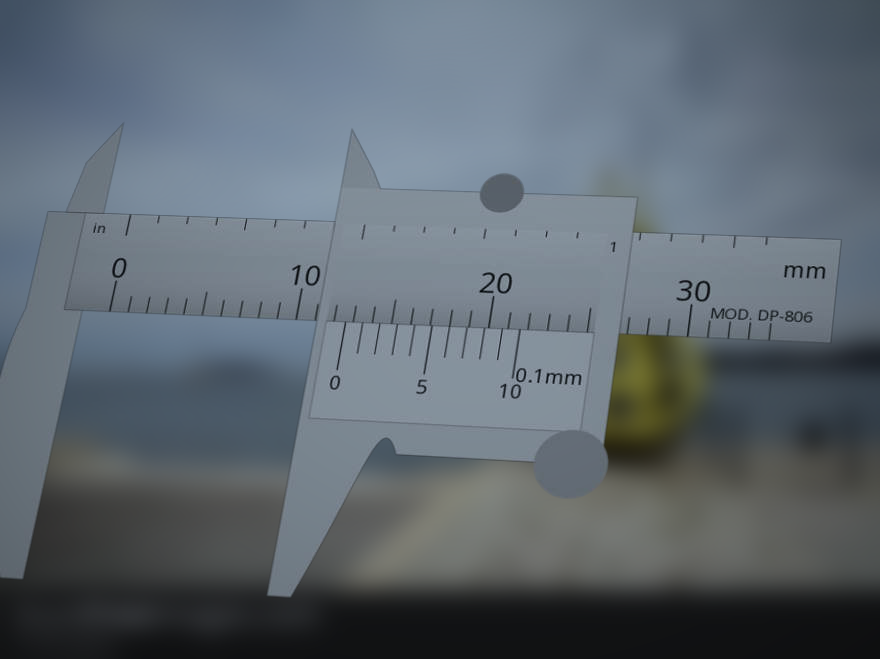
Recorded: 12.6 (mm)
